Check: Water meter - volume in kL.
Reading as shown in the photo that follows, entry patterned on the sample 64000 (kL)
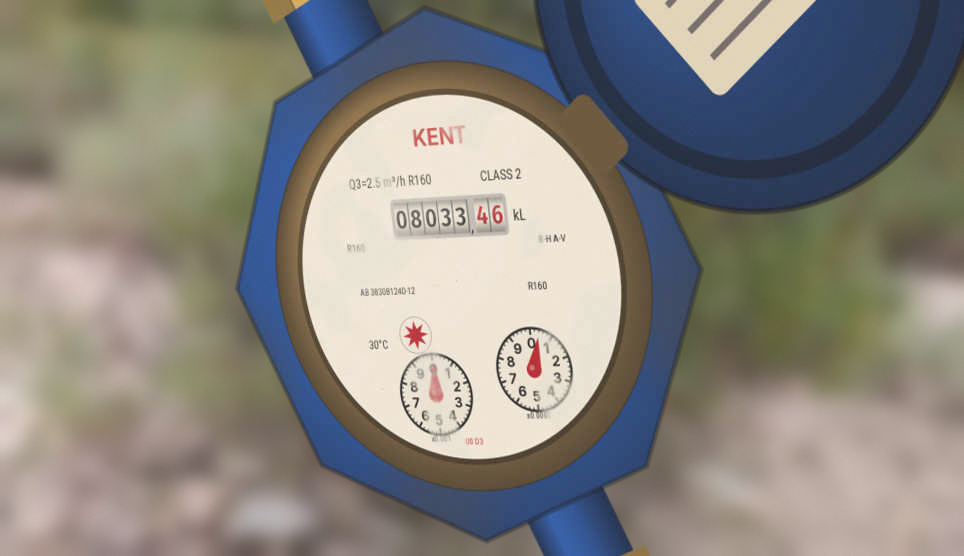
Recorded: 8033.4600 (kL)
